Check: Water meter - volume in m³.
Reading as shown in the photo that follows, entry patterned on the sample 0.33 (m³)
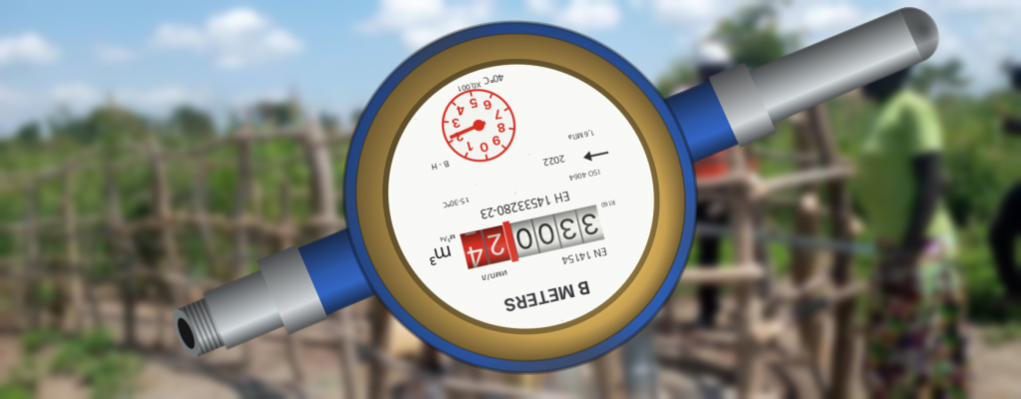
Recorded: 3300.242 (m³)
